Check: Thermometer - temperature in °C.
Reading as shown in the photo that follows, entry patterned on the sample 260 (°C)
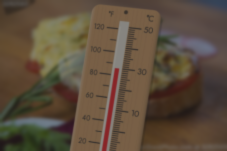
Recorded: 30 (°C)
